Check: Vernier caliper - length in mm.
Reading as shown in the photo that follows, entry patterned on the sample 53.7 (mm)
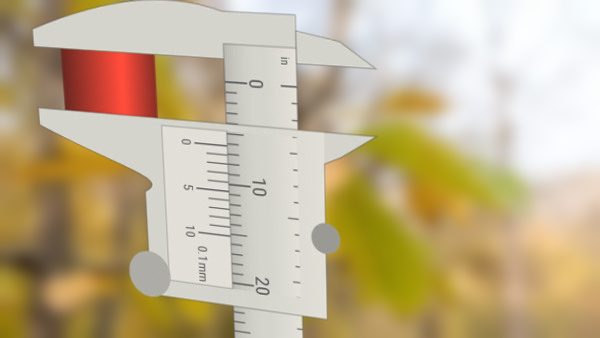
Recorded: 6.2 (mm)
